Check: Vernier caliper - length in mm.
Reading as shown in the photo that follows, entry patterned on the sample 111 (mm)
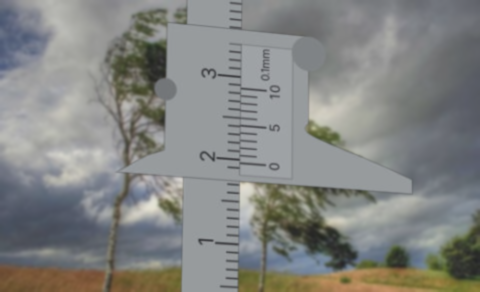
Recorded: 19.6 (mm)
